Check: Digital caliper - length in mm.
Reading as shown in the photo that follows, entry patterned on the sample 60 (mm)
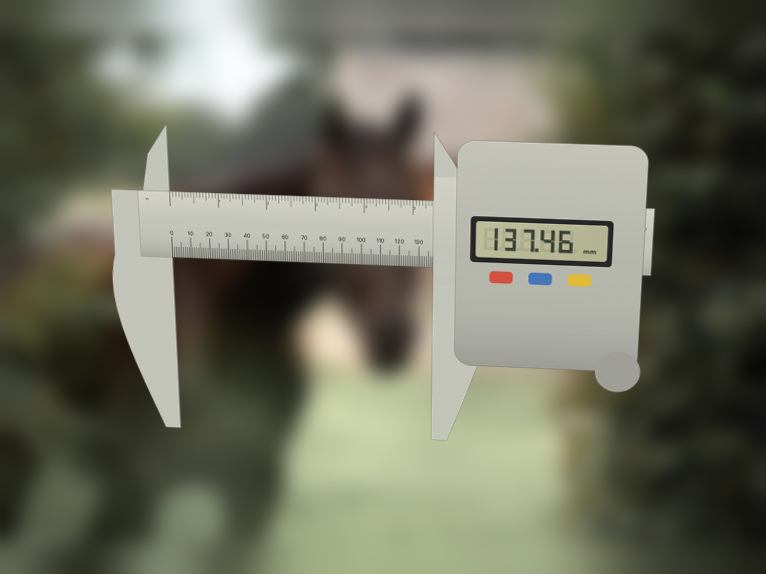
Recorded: 137.46 (mm)
